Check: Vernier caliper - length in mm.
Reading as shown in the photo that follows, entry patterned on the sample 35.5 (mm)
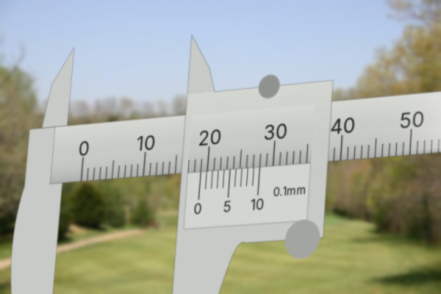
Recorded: 19.0 (mm)
